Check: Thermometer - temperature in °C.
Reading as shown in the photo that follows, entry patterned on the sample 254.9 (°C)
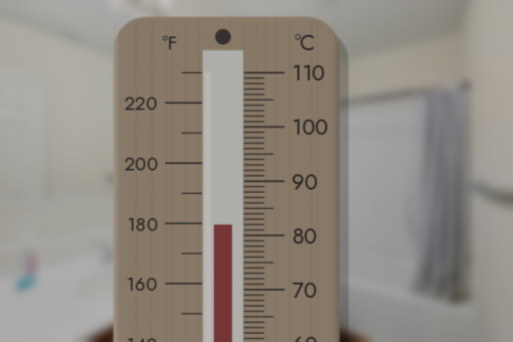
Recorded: 82 (°C)
